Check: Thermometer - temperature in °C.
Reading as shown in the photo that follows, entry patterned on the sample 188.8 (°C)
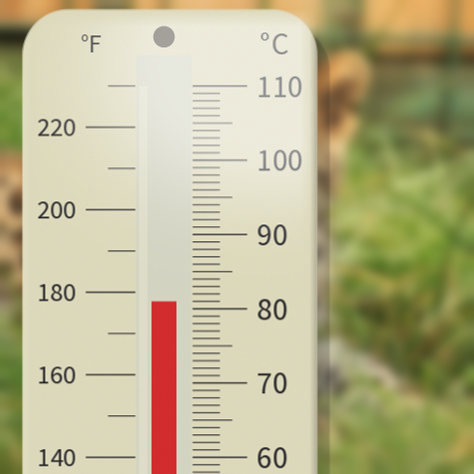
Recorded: 81 (°C)
